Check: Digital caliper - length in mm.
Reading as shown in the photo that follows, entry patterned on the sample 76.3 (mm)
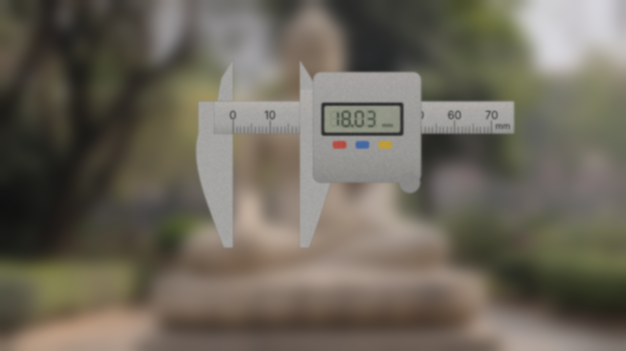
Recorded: 18.03 (mm)
